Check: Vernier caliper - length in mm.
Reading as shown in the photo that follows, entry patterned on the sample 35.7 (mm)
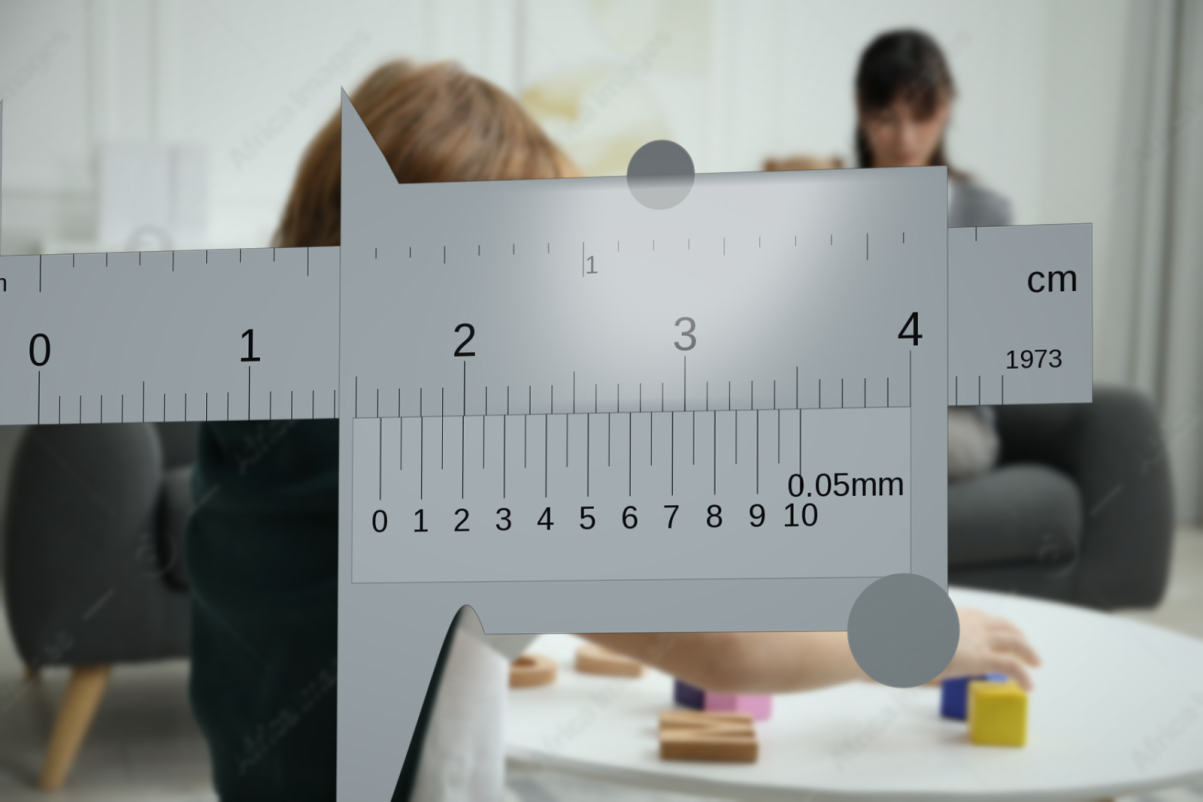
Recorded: 16.15 (mm)
